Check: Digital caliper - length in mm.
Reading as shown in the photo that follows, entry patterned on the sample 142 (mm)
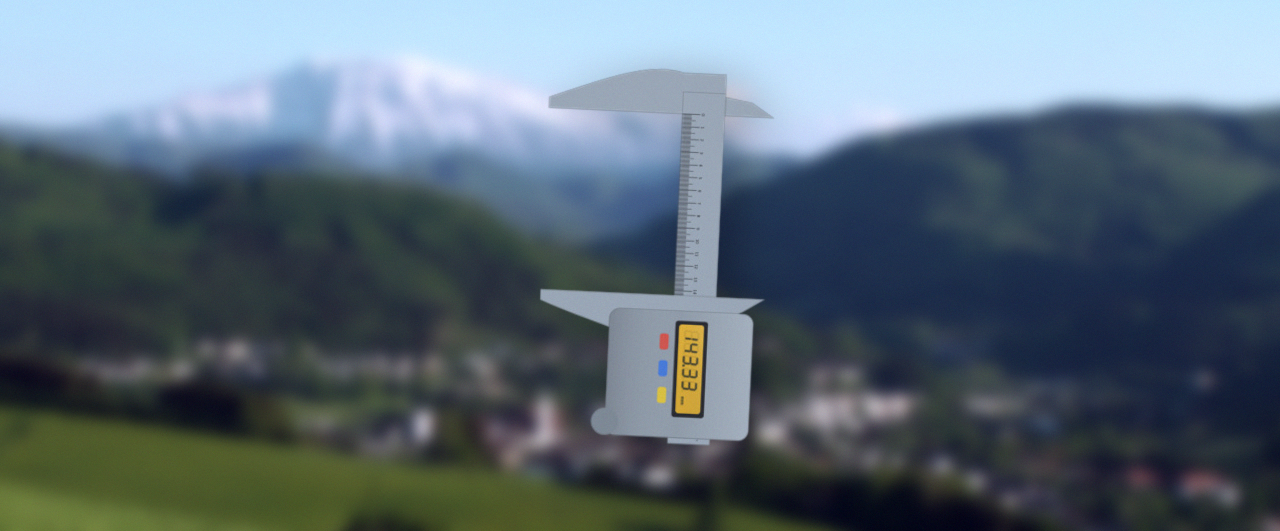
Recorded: 143.33 (mm)
